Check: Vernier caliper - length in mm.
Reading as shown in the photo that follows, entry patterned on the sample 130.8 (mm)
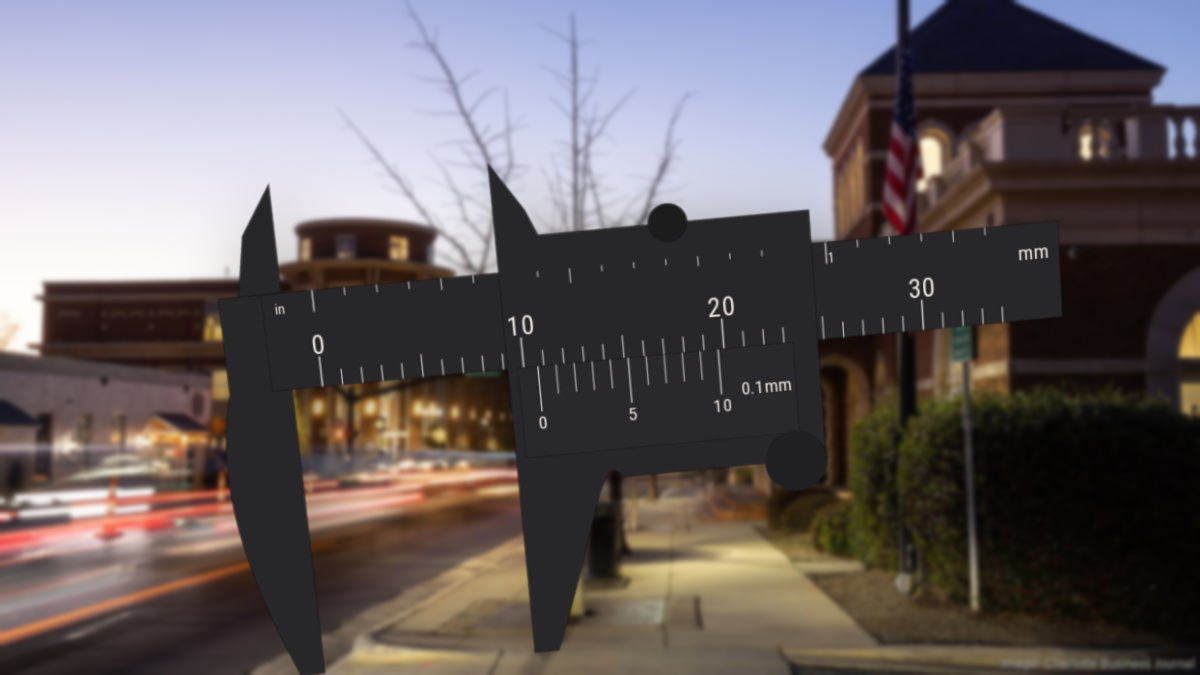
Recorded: 10.7 (mm)
